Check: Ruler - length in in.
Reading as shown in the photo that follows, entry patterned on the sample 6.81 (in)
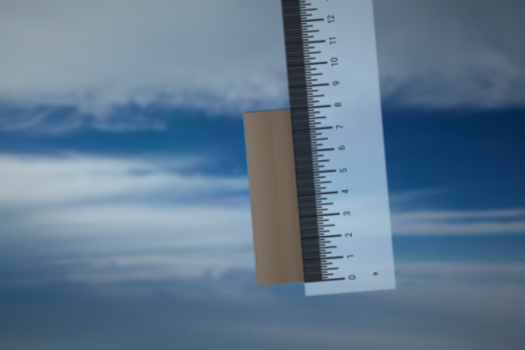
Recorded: 8 (in)
